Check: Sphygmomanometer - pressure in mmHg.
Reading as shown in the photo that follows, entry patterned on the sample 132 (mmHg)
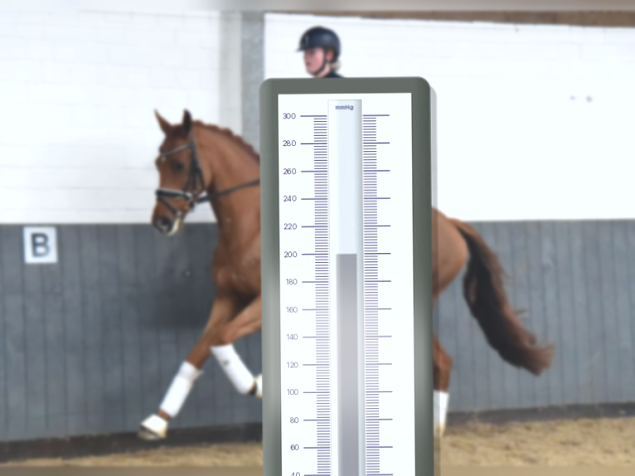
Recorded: 200 (mmHg)
